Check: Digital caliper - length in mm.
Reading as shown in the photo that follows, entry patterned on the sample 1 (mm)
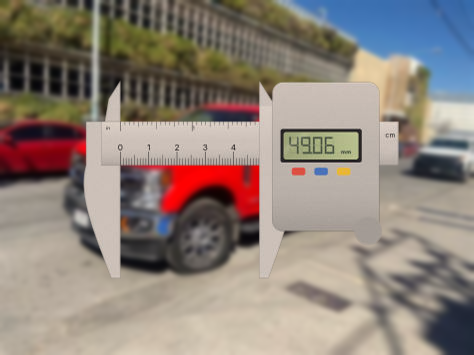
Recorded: 49.06 (mm)
